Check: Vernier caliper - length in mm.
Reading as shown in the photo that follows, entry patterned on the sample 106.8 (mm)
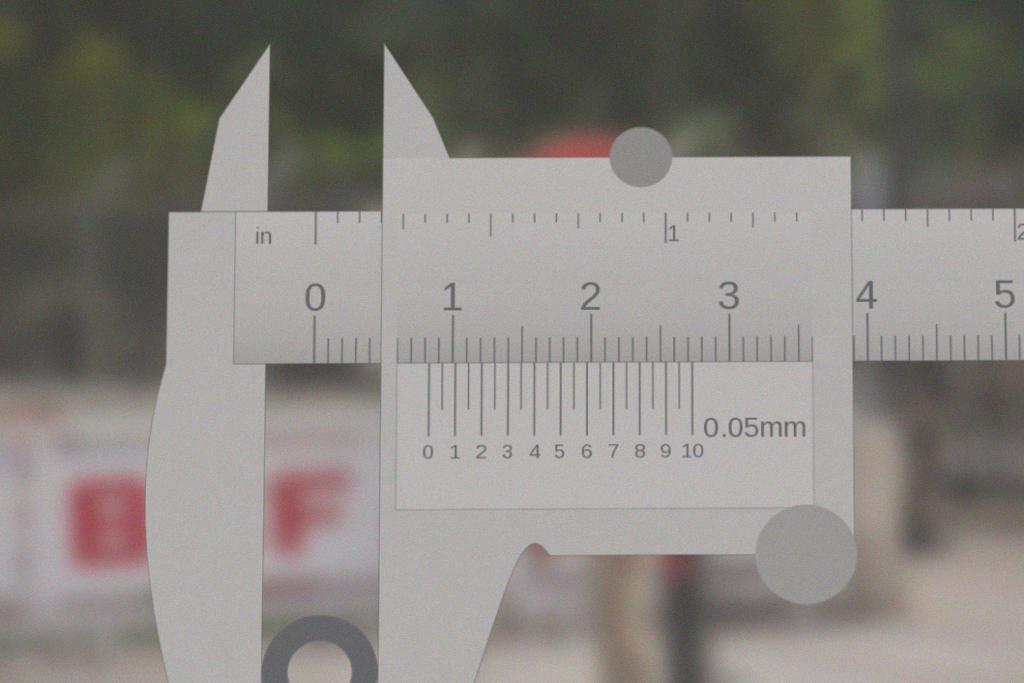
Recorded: 8.3 (mm)
